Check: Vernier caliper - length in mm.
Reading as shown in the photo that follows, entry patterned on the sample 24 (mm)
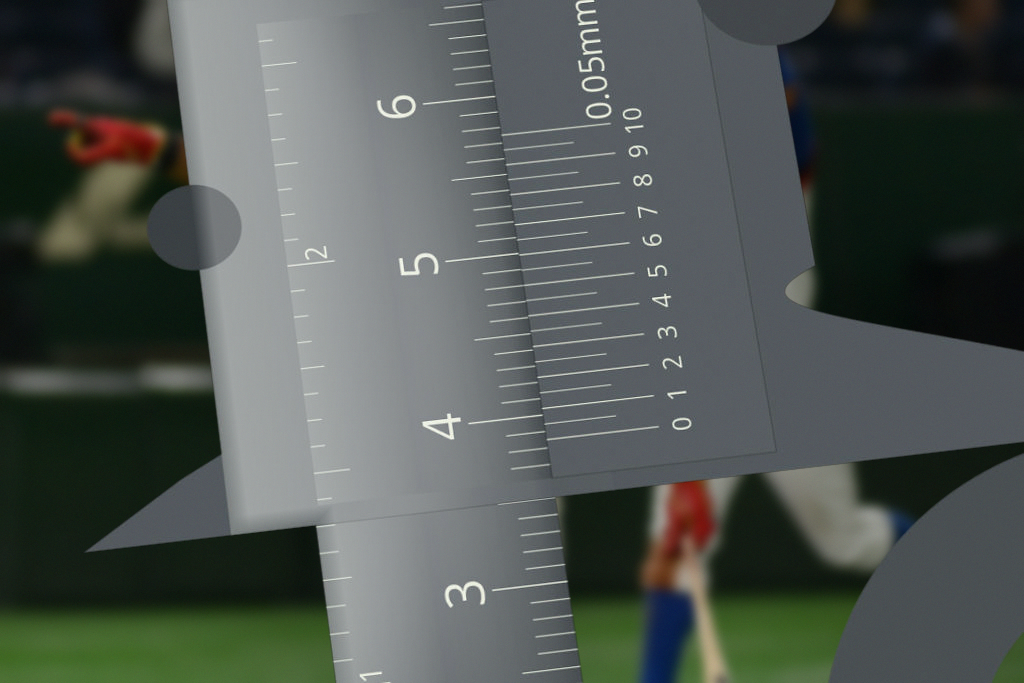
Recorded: 38.5 (mm)
